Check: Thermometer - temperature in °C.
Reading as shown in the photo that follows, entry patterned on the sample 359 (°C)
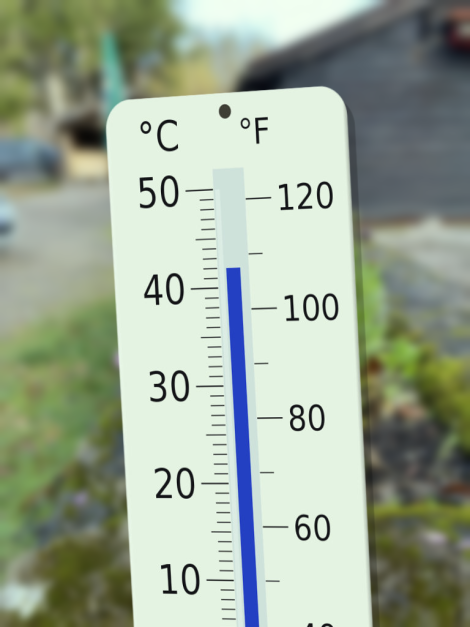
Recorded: 42 (°C)
